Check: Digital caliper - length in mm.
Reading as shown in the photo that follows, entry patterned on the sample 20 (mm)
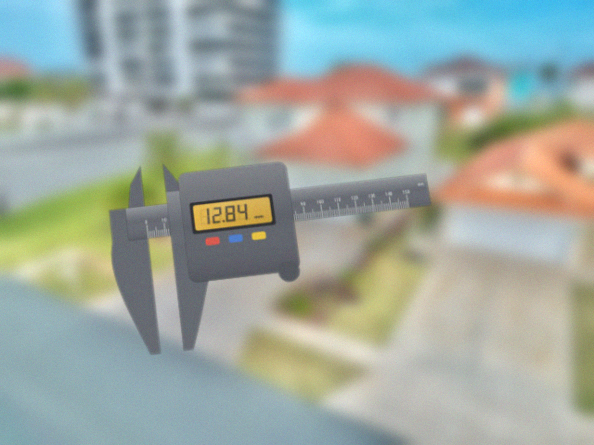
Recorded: 12.84 (mm)
